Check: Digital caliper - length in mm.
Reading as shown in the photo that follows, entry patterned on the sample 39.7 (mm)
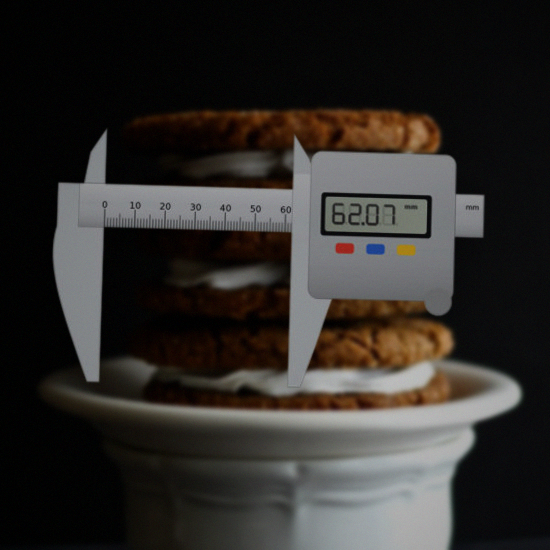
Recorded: 62.07 (mm)
